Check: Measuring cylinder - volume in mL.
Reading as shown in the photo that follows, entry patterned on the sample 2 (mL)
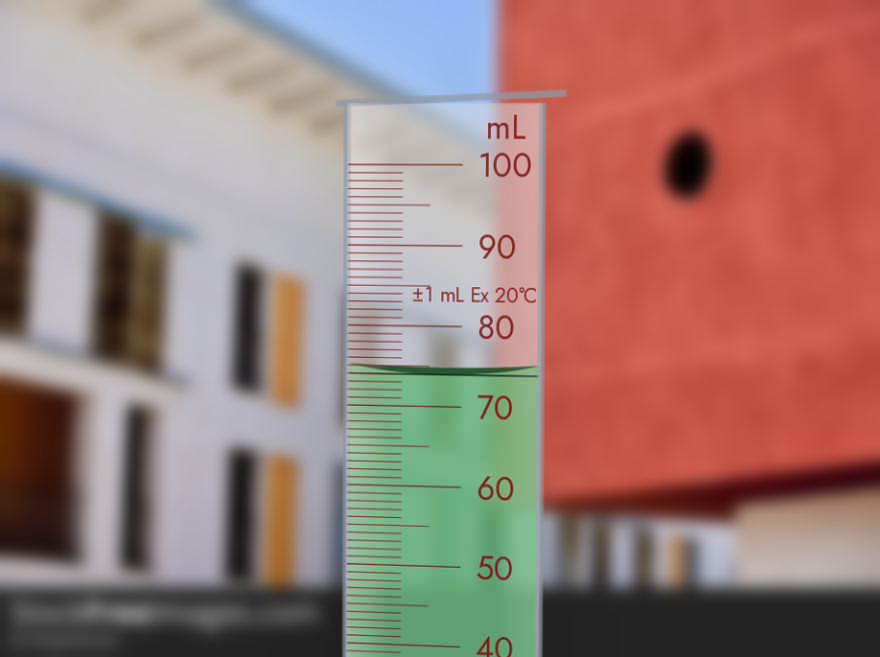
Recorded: 74 (mL)
